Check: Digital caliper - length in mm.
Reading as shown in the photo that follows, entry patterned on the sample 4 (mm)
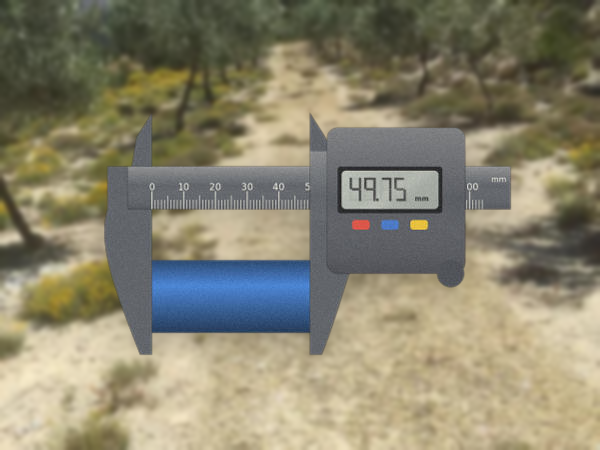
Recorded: 49.75 (mm)
